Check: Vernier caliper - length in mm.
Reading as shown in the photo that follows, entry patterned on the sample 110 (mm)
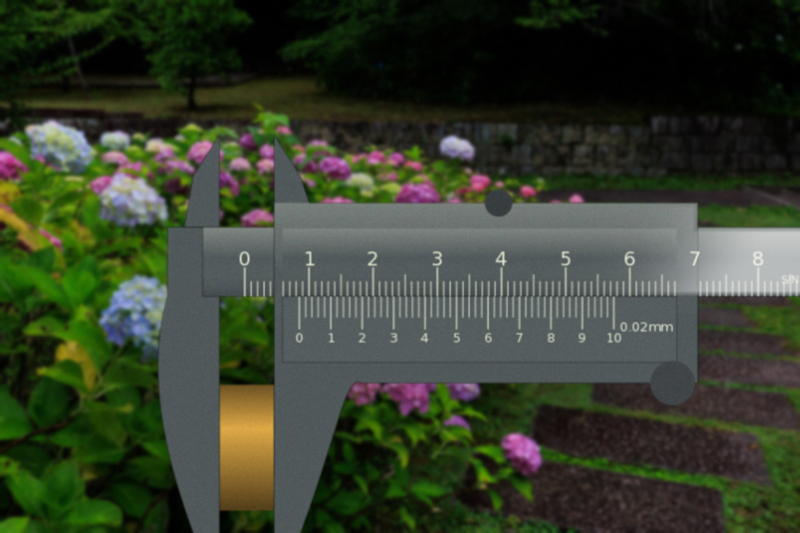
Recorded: 8.5 (mm)
